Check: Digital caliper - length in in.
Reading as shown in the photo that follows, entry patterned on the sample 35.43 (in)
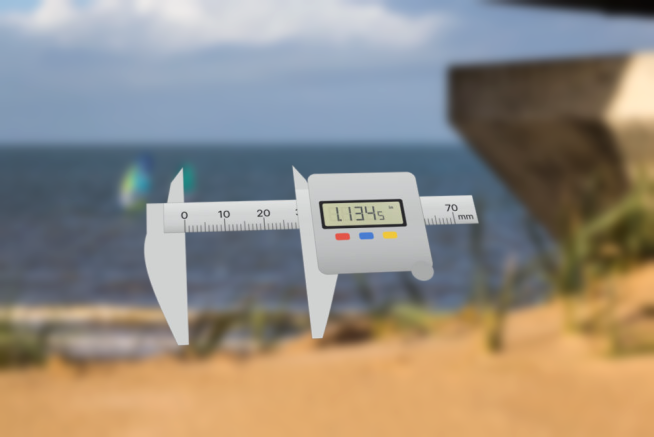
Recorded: 1.1345 (in)
